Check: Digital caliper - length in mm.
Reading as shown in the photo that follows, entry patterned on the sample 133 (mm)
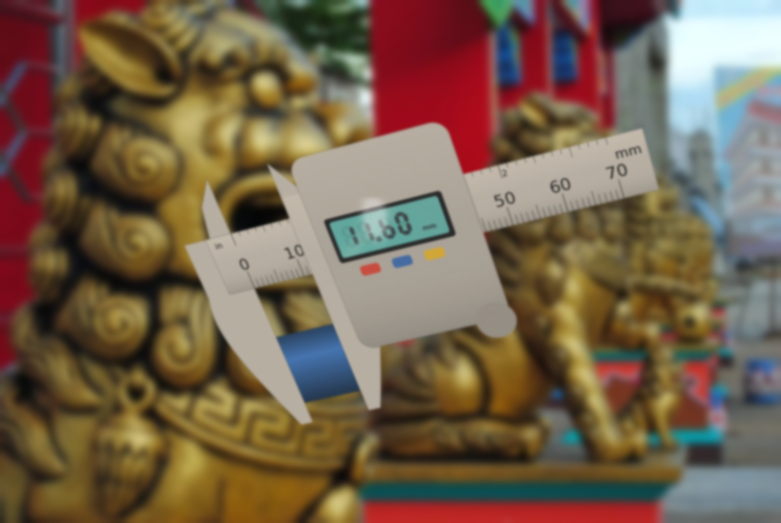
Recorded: 11.60 (mm)
